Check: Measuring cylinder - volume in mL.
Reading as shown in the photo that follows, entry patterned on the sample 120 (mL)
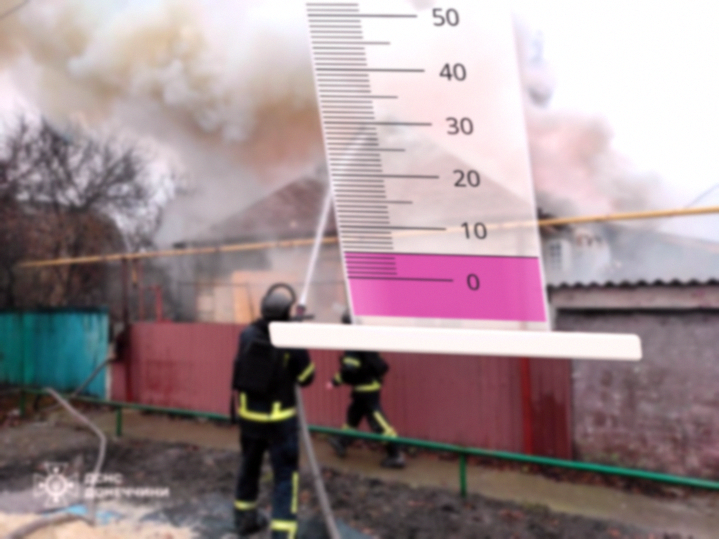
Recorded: 5 (mL)
